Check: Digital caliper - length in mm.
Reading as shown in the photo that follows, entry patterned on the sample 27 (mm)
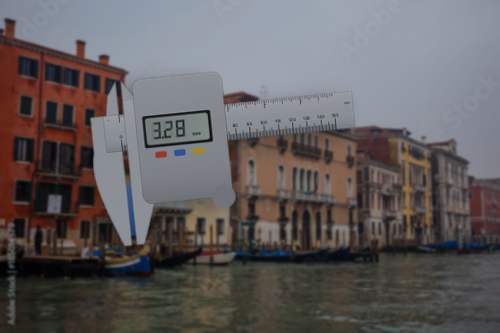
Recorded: 3.28 (mm)
